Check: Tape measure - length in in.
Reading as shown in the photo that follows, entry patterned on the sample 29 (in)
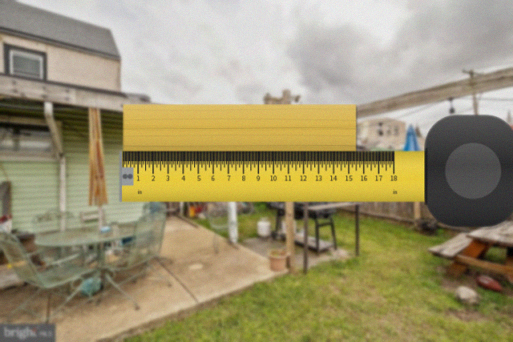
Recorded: 15.5 (in)
